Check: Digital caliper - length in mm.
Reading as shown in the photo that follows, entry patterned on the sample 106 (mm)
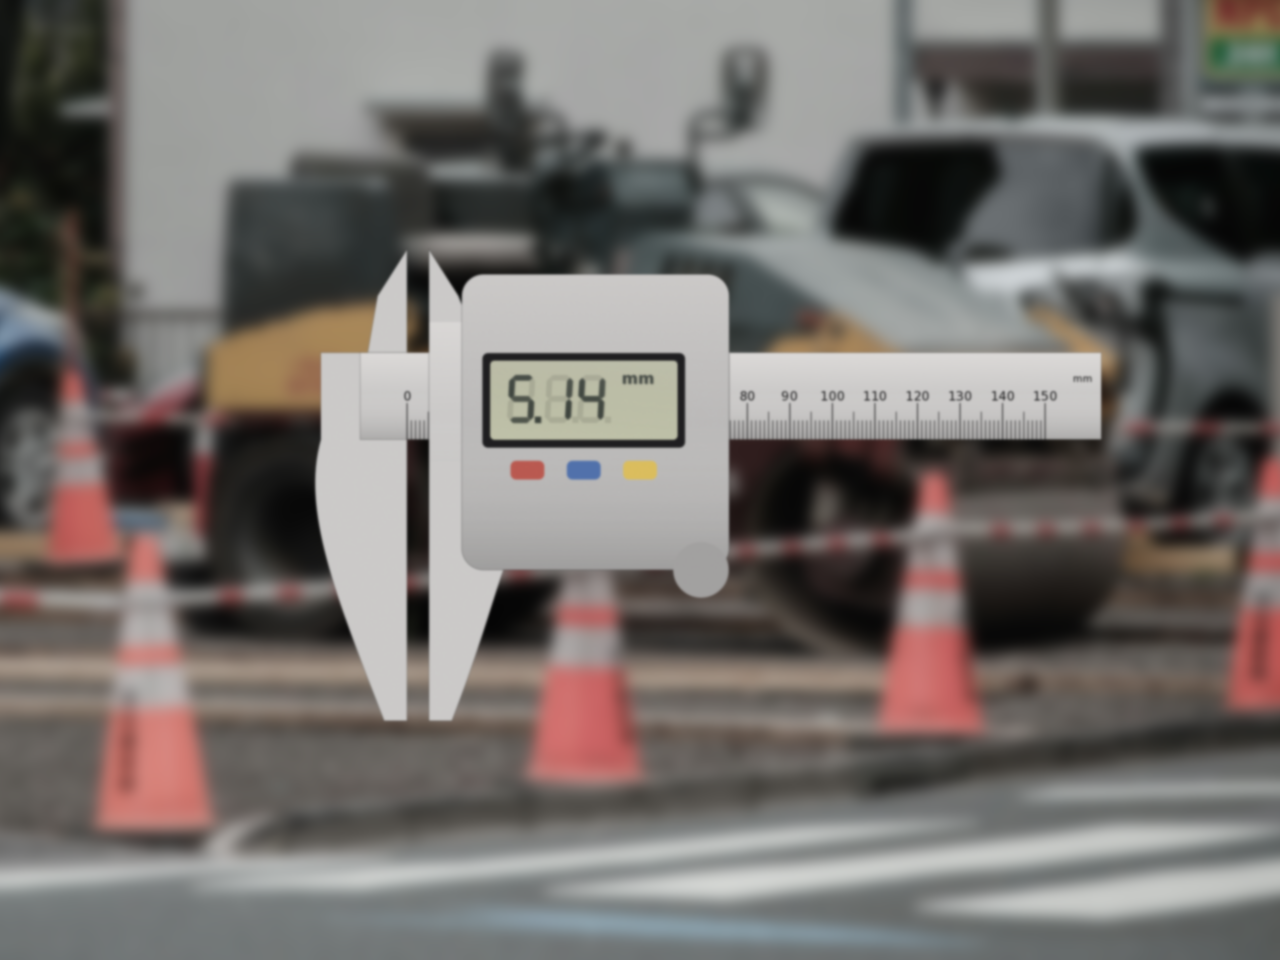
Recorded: 5.14 (mm)
